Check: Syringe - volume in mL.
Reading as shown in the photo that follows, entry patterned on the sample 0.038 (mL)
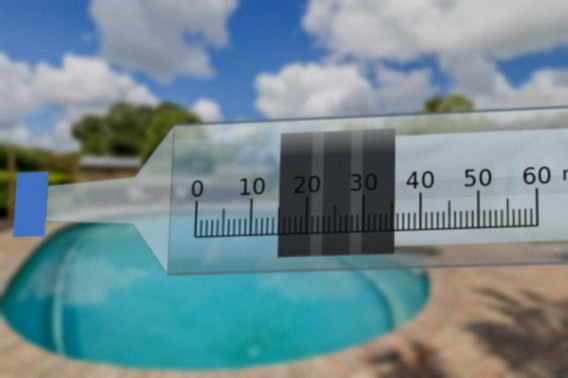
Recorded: 15 (mL)
